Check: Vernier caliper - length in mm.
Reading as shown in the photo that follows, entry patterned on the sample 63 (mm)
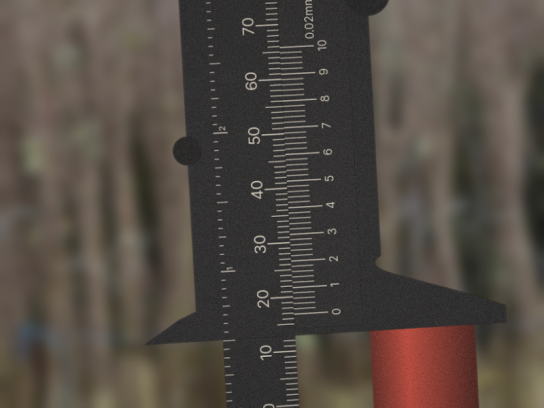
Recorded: 16.8 (mm)
